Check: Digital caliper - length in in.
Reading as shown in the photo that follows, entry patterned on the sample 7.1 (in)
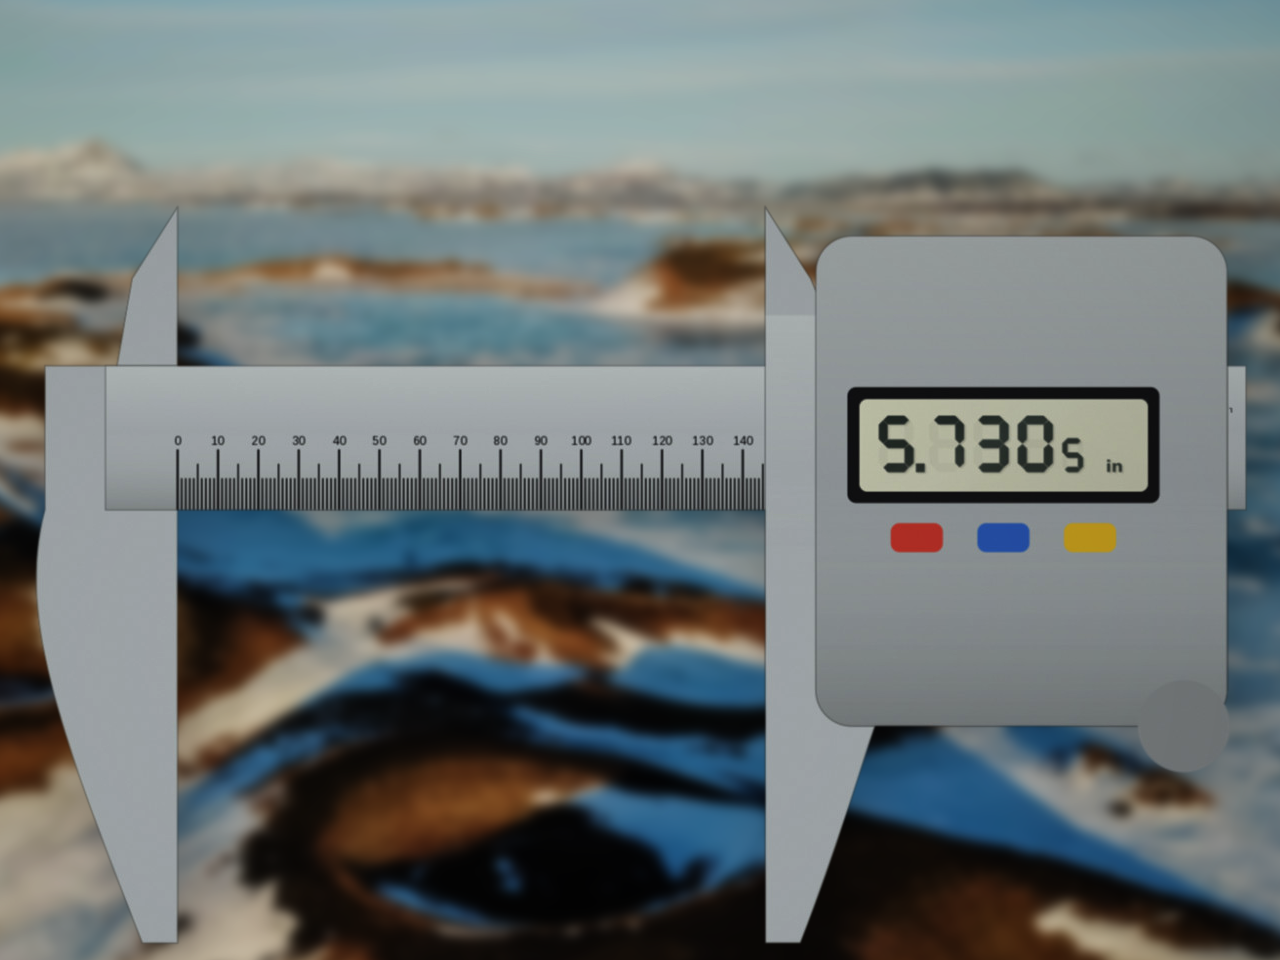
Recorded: 5.7305 (in)
